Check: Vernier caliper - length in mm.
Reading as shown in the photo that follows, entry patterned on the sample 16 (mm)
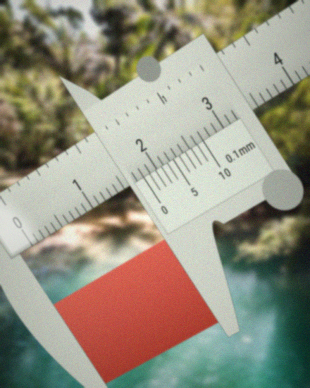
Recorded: 18.0 (mm)
